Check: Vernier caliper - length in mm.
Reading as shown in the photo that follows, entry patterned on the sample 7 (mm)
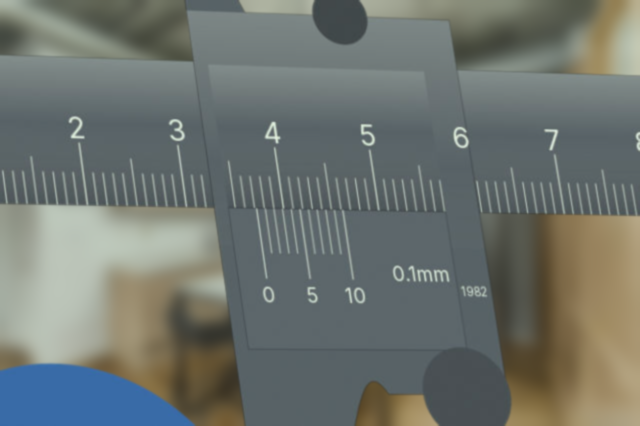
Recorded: 37.2 (mm)
